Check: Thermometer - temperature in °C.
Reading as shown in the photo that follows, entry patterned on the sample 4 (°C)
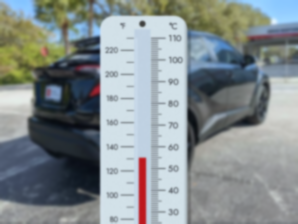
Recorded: 55 (°C)
